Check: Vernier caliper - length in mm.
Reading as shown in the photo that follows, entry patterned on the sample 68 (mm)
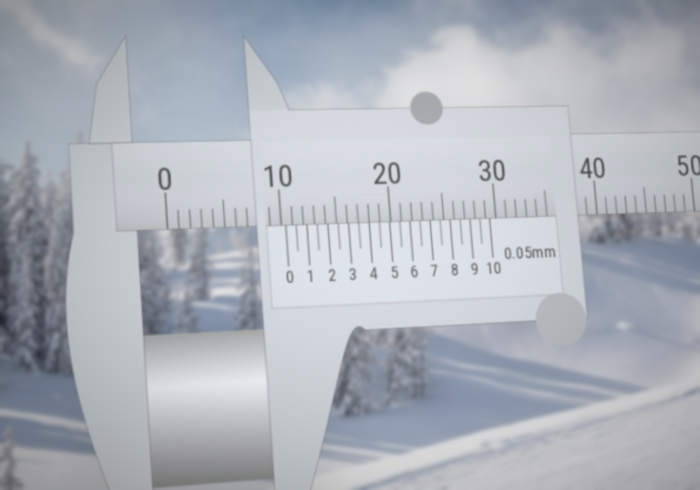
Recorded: 10.4 (mm)
